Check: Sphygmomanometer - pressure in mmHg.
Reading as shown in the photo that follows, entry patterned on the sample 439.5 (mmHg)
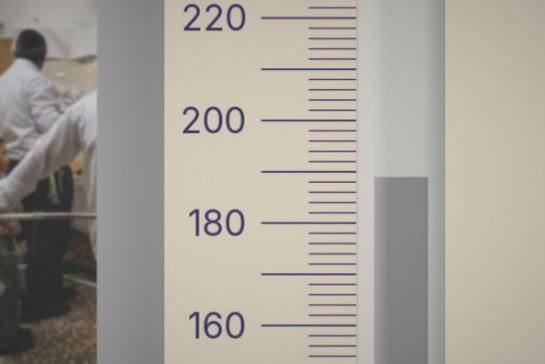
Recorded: 189 (mmHg)
